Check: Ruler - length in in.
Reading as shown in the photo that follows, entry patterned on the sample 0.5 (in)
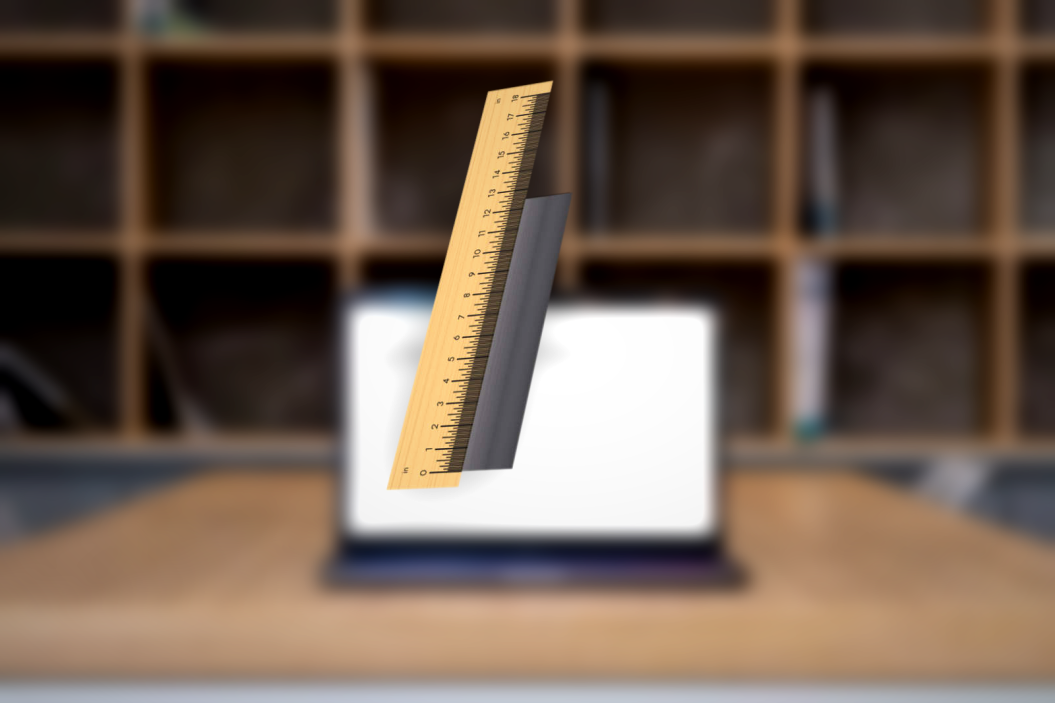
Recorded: 12.5 (in)
